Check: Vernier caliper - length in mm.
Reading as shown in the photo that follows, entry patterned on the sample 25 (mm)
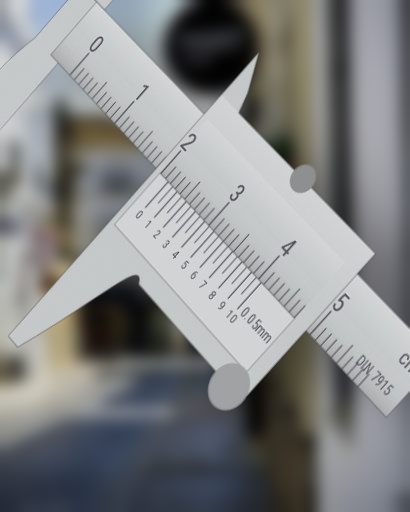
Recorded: 21.6 (mm)
